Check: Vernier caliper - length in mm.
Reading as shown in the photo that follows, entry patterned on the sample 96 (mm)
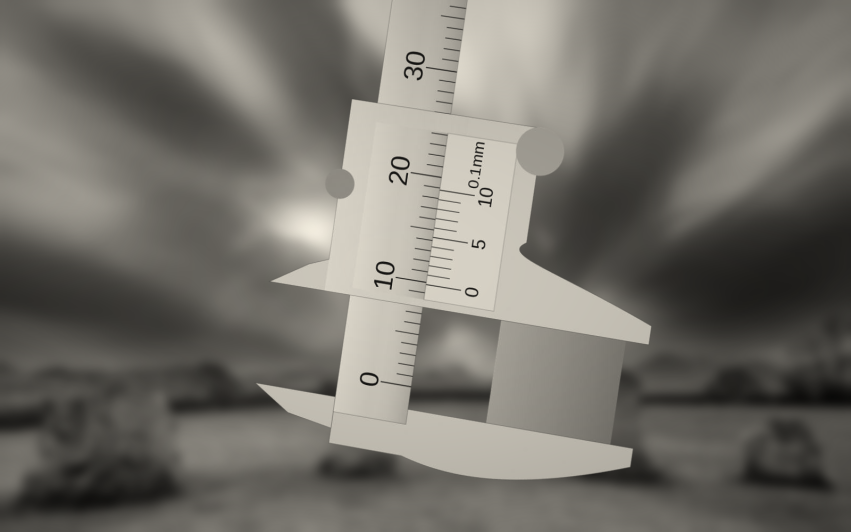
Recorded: 9.8 (mm)
